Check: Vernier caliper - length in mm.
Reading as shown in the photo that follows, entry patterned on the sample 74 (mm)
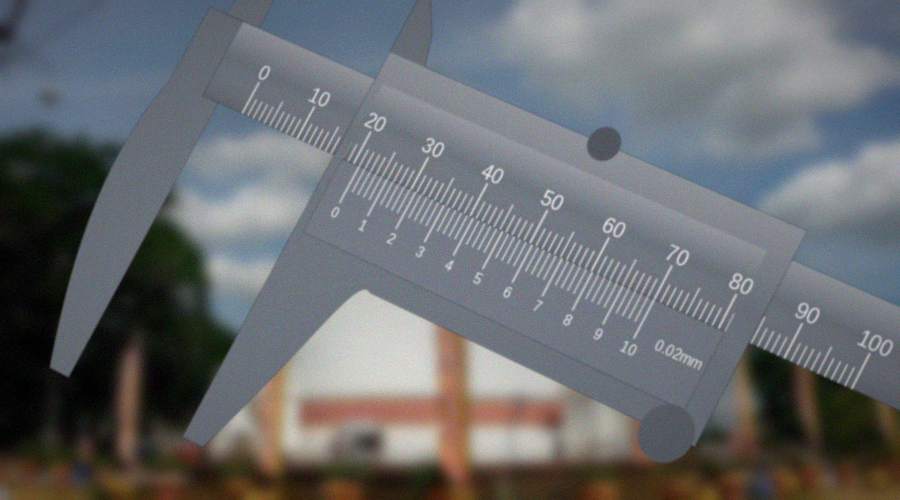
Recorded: 21.0 (mm)
